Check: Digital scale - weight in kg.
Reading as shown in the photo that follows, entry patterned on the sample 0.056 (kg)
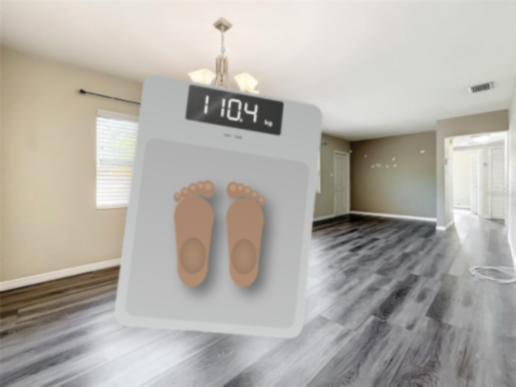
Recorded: 110.4 (kg)
